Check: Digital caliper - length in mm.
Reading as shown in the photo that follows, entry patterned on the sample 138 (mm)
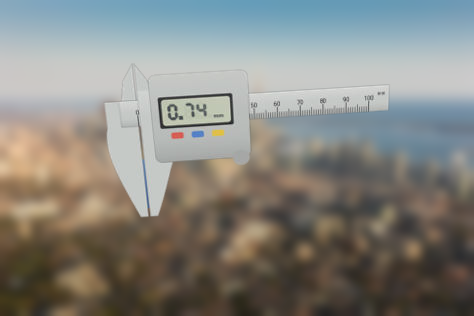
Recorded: 0.74 (mm)
